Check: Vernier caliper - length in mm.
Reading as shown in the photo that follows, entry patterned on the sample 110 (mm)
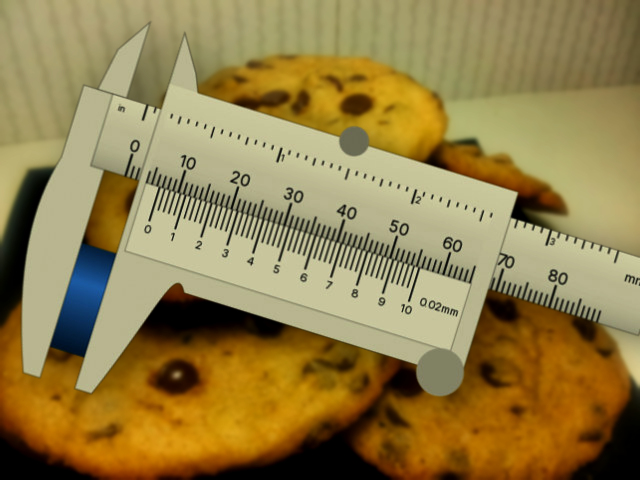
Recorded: 6.5 (mm)
